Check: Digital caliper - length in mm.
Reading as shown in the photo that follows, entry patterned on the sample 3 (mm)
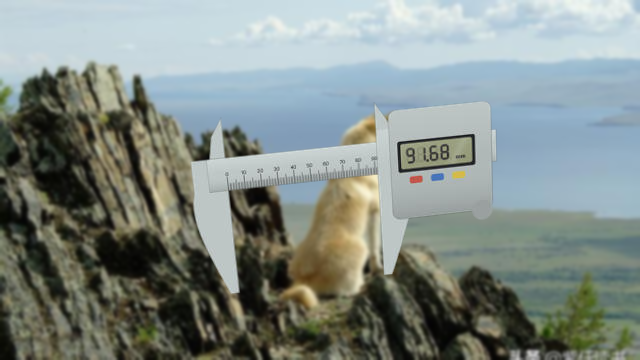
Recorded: 91.68 (mm)
